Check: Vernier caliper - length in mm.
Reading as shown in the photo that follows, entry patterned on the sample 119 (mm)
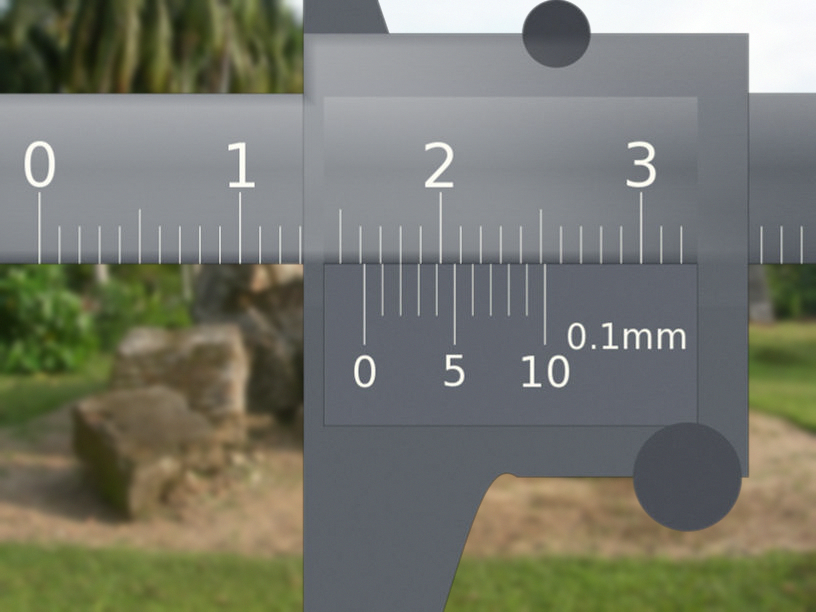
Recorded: 16.2 (mm)
